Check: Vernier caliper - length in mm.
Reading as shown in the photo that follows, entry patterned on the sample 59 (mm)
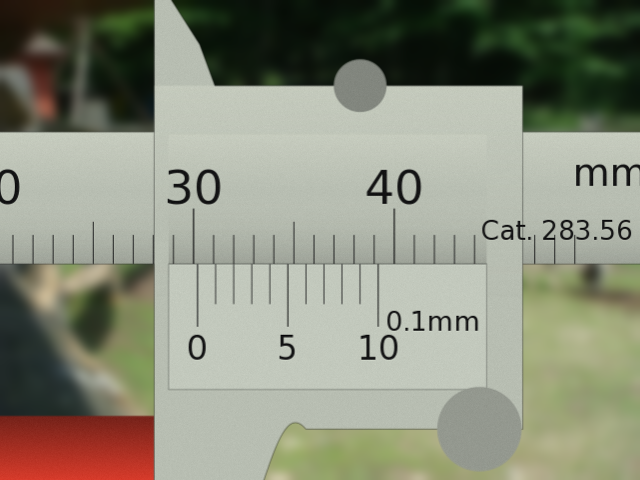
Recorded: 30.2 (mm)
